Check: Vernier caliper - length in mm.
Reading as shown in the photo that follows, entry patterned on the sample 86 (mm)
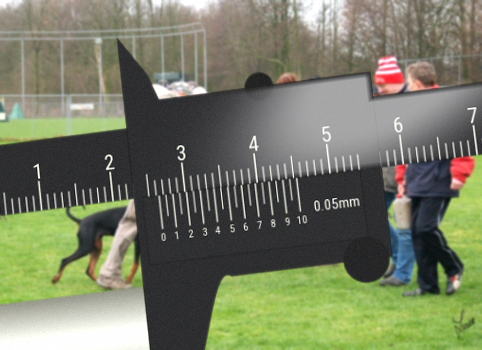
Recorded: 26.4 (mm)
